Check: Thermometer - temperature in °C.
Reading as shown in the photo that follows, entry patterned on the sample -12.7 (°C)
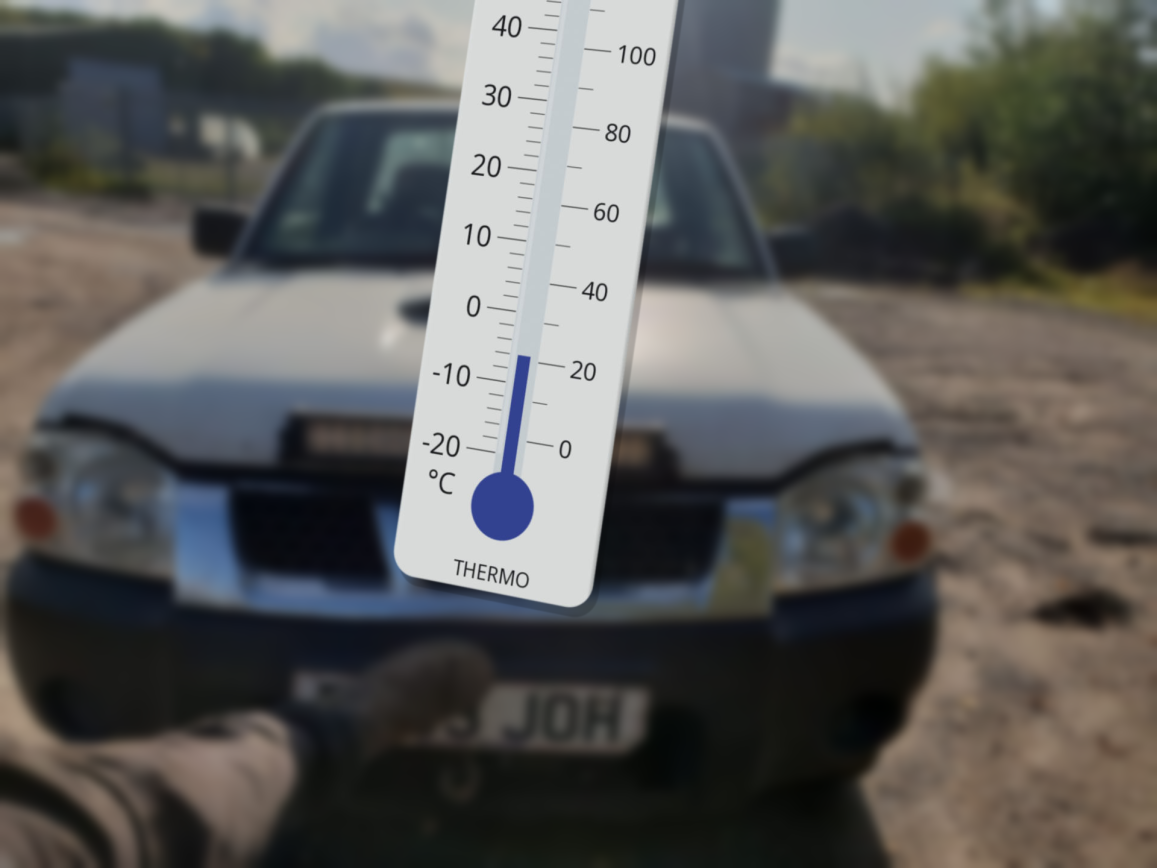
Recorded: -6 (°C)
